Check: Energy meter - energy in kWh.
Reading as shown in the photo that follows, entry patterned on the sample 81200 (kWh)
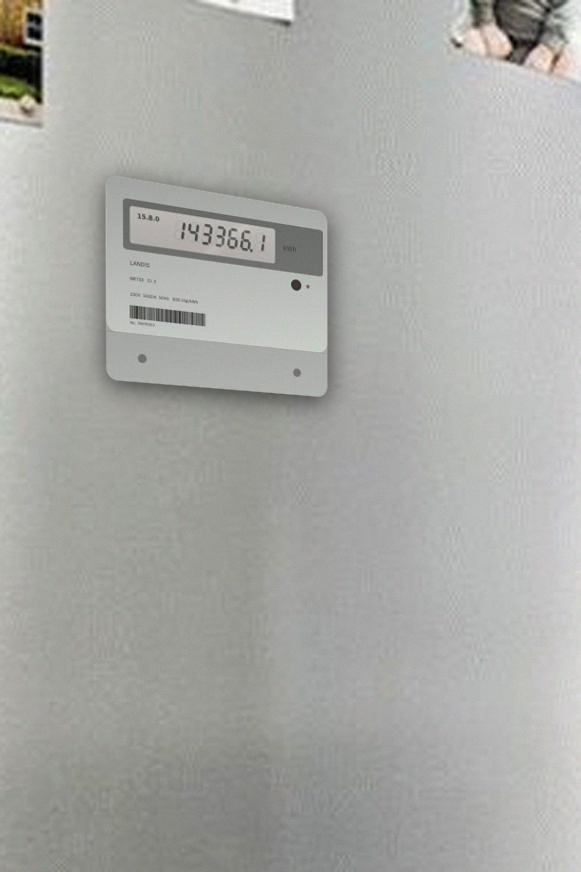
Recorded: 143366.1 (kWh)
